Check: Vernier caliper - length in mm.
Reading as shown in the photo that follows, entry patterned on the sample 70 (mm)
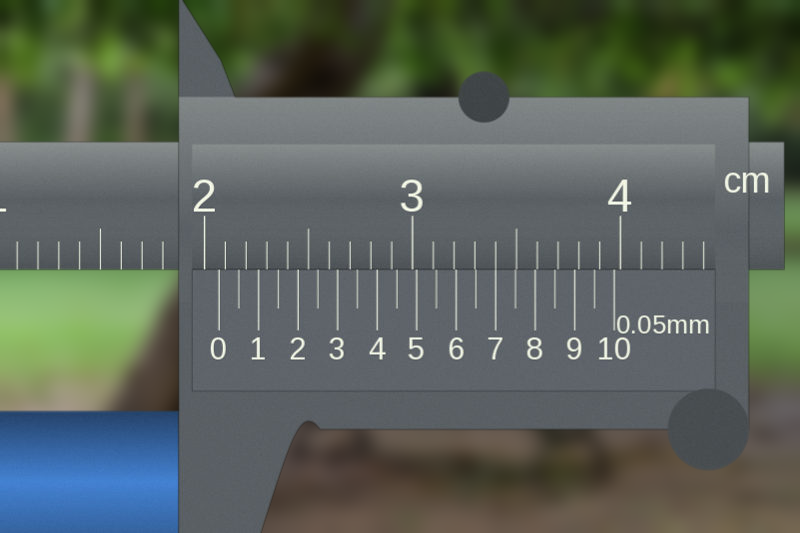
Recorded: 20.7 (mm)
